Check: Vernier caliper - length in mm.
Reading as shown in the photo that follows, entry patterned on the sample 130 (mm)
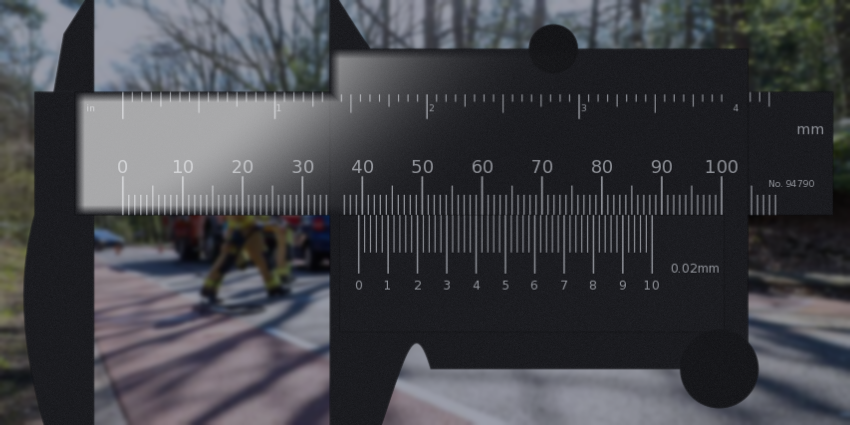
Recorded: 39.4 (mm)
